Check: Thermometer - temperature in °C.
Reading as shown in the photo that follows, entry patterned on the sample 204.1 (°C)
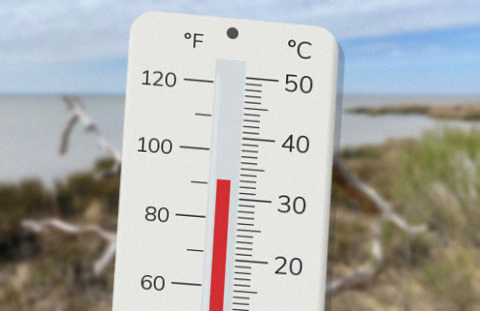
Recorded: 33 (°C)
